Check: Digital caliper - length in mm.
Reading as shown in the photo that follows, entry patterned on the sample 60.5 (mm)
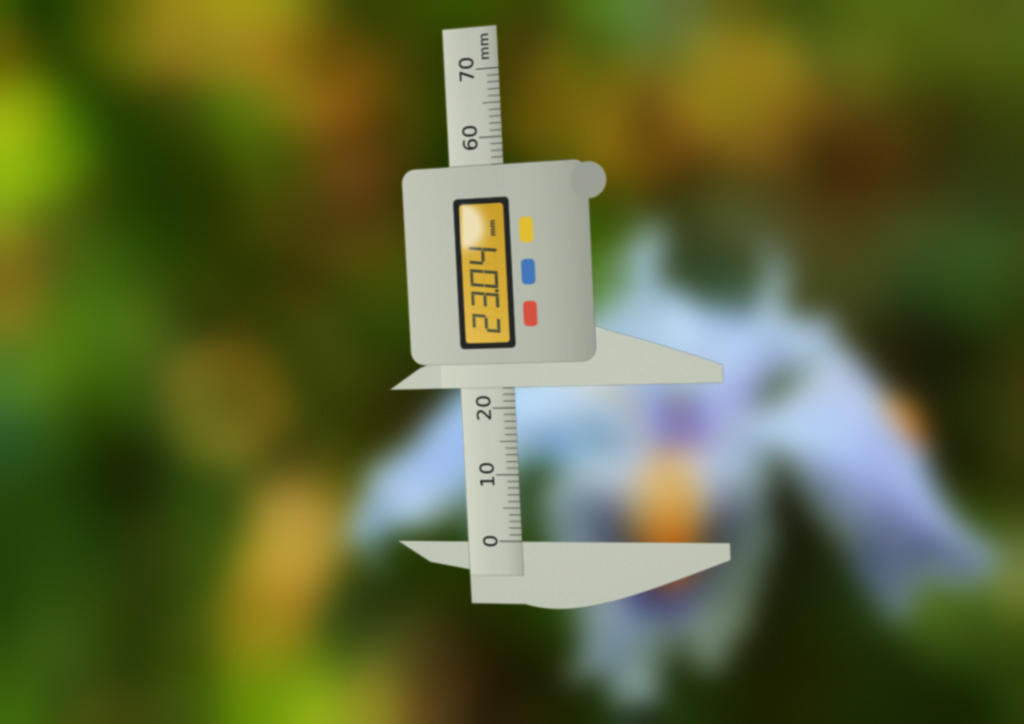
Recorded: 23.04 (mm)
